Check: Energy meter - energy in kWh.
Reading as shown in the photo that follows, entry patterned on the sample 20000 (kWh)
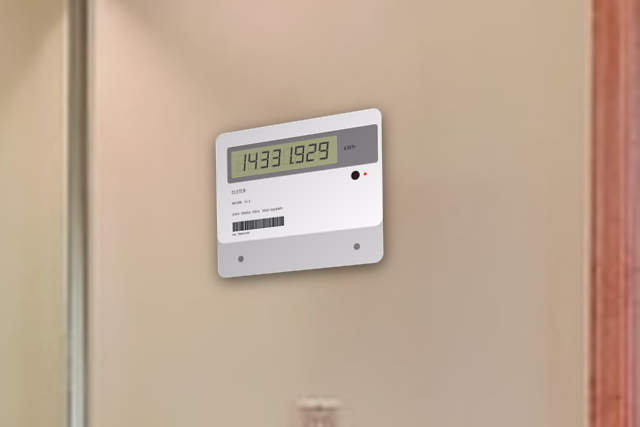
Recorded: 14331.929 (kWh)
